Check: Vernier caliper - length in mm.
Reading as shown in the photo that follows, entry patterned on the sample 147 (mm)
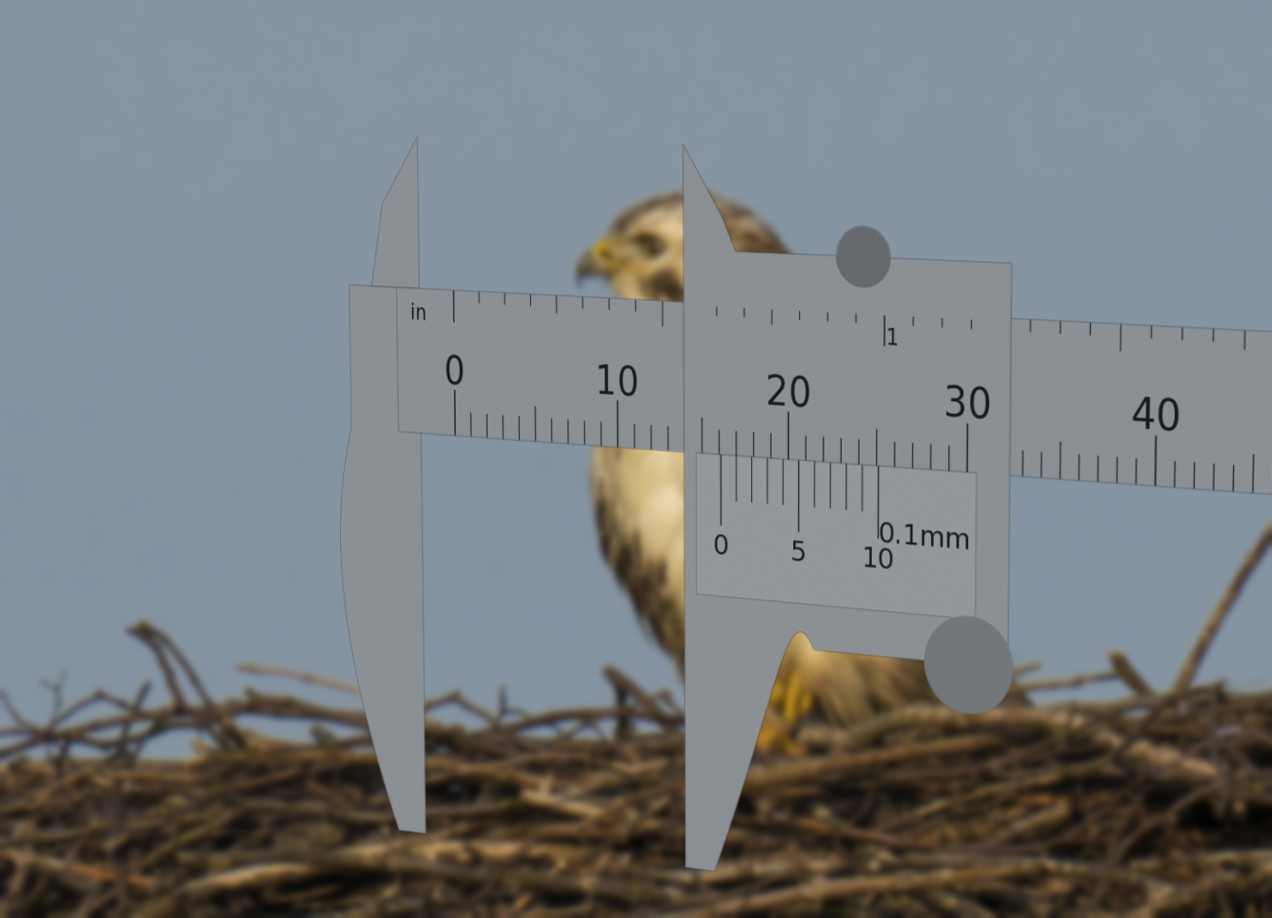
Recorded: 16.1 (mm)
